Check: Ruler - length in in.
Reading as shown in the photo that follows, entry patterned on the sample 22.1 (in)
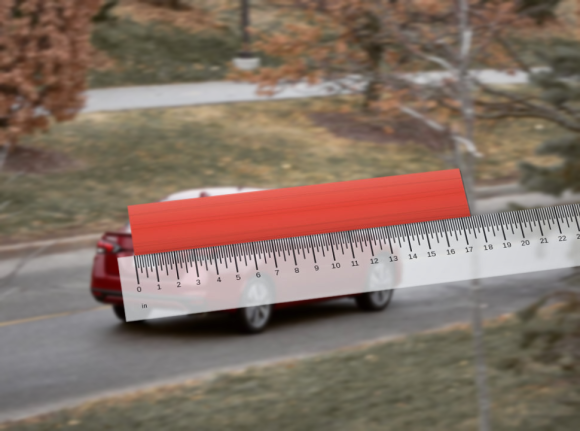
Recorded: 17.5 (in)
